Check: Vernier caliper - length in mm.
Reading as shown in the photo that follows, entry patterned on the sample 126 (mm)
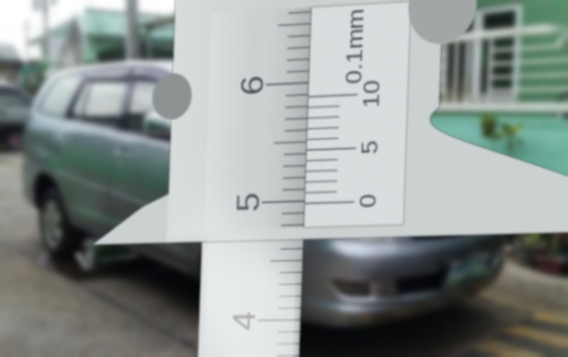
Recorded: 49.8 (mm)
